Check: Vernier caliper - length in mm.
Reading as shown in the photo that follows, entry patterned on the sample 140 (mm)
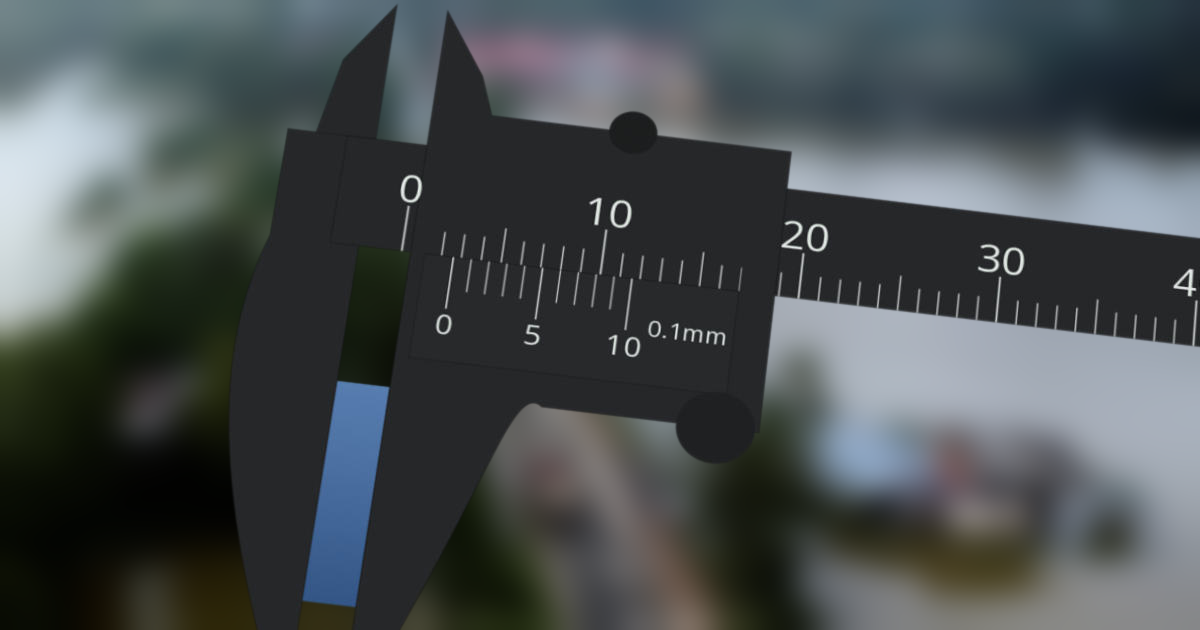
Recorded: 2.6 (mm)
